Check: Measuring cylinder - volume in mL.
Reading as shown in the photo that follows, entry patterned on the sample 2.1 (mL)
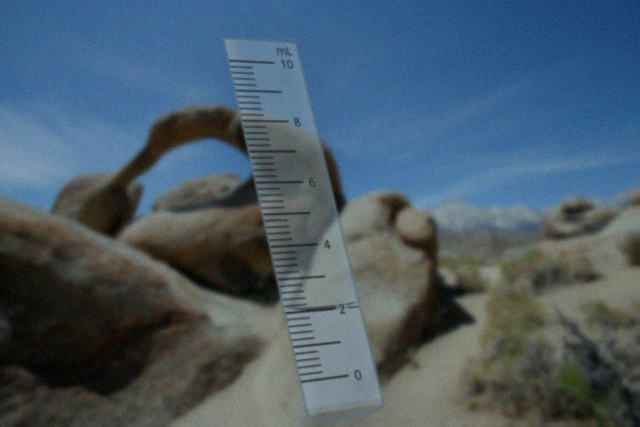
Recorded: 2 (mL)
